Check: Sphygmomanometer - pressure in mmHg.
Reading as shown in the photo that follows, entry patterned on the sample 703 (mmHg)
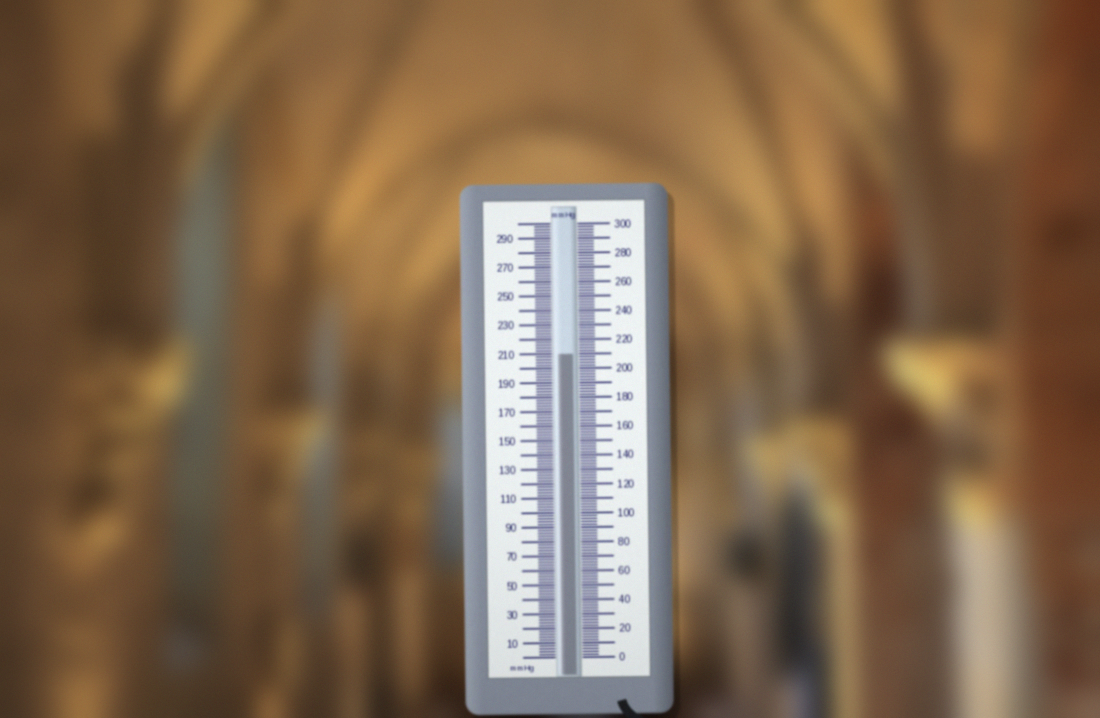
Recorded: 210 (mmHg)
